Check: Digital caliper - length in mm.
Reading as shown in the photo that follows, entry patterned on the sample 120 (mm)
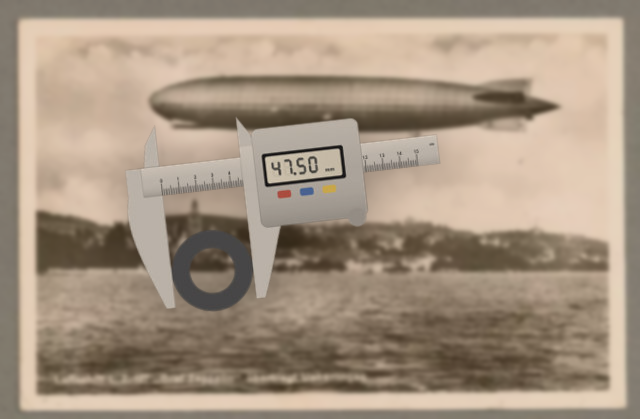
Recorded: 47.50 (mm)
